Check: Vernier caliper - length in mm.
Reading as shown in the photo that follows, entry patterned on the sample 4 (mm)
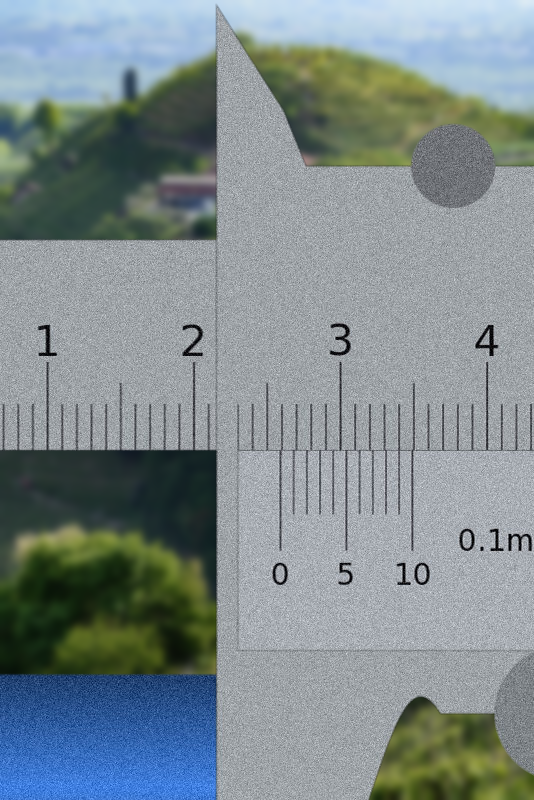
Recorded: 25.9 (mm)
